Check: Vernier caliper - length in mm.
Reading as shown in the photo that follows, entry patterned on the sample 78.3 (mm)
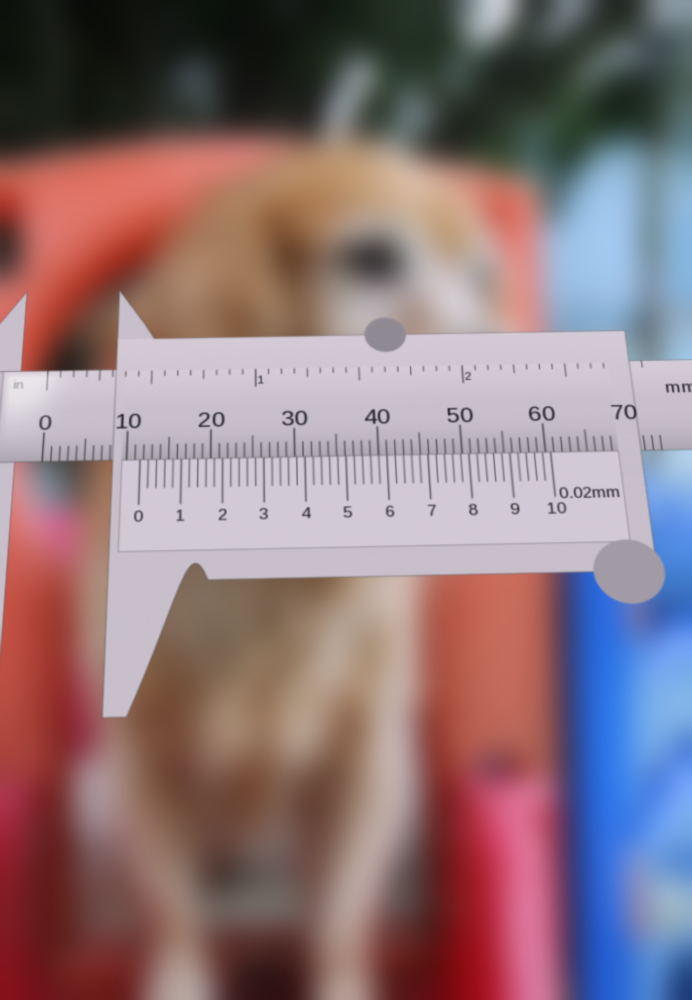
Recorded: 11.6 (mm)
